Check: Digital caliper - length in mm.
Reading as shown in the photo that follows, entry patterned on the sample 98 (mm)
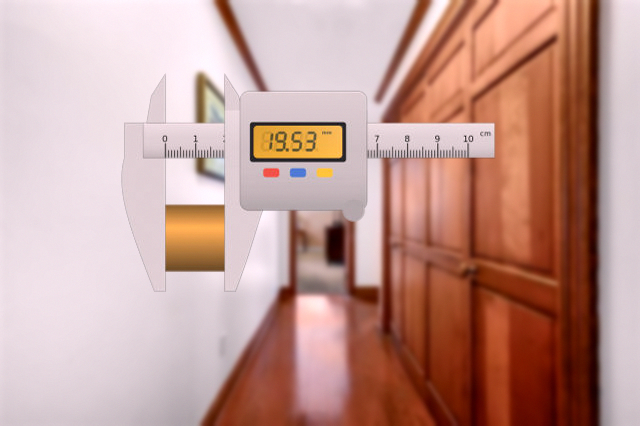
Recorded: 19.53 (mm)
